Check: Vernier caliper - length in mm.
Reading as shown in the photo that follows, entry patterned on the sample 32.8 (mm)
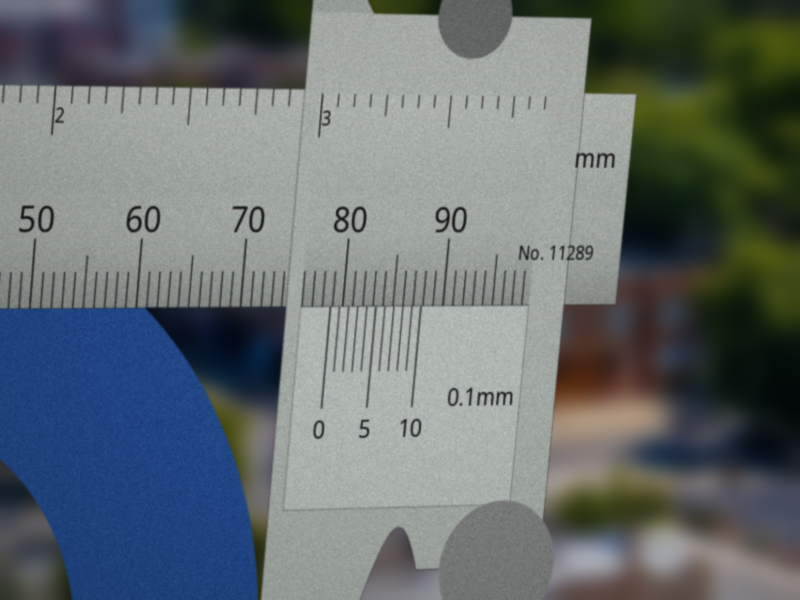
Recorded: 78.8 (mm)
